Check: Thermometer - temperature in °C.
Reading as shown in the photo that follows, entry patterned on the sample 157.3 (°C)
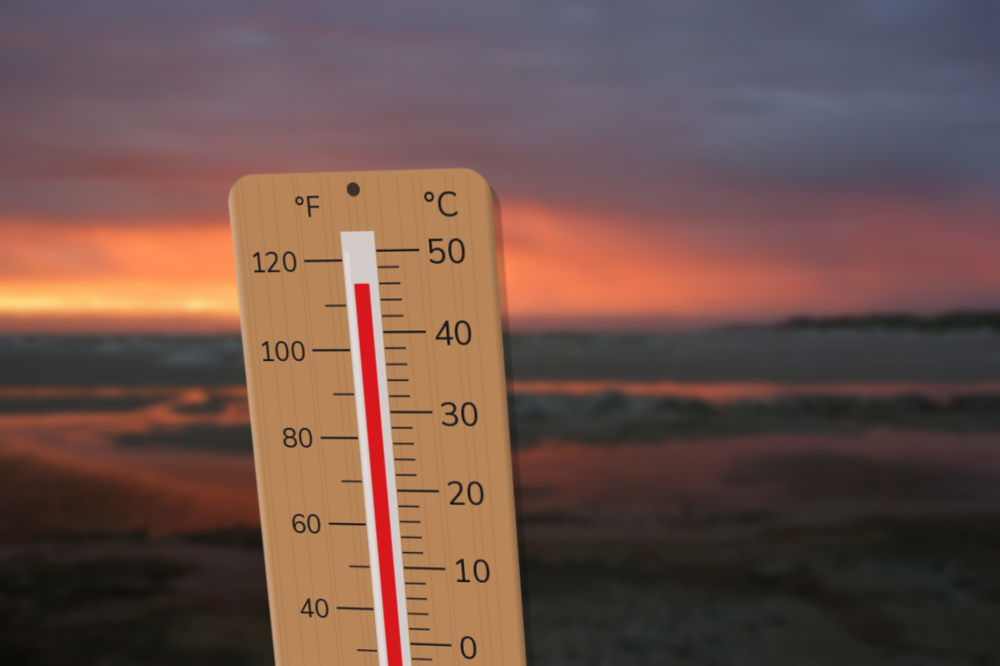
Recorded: 46 (°C)
